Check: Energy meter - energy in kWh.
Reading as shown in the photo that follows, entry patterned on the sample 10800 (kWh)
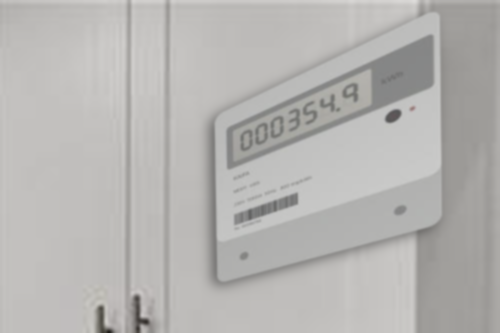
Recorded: 354.9 (kWh)
